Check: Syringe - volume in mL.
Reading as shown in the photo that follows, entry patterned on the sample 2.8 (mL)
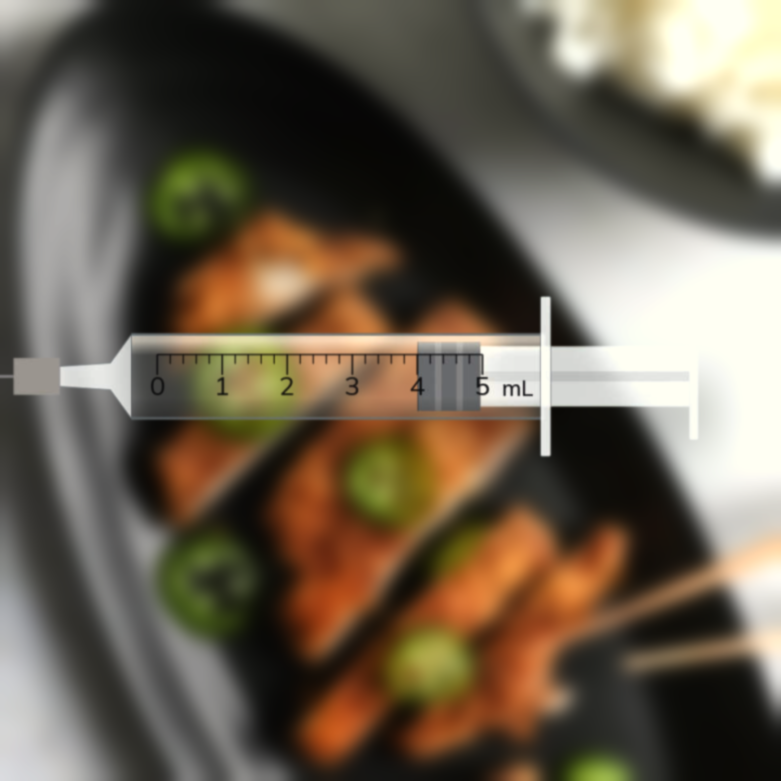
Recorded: 4 (mL)
